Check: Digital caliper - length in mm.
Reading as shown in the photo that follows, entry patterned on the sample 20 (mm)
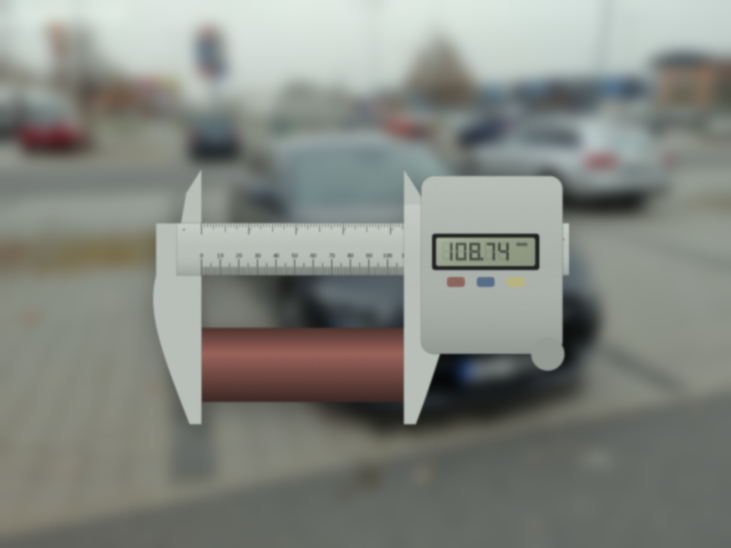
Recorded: 108.74 (mm)
